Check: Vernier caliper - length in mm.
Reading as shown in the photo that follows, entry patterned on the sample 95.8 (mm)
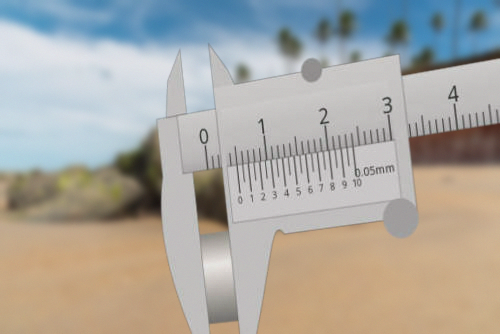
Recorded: 5.0 (mm)
